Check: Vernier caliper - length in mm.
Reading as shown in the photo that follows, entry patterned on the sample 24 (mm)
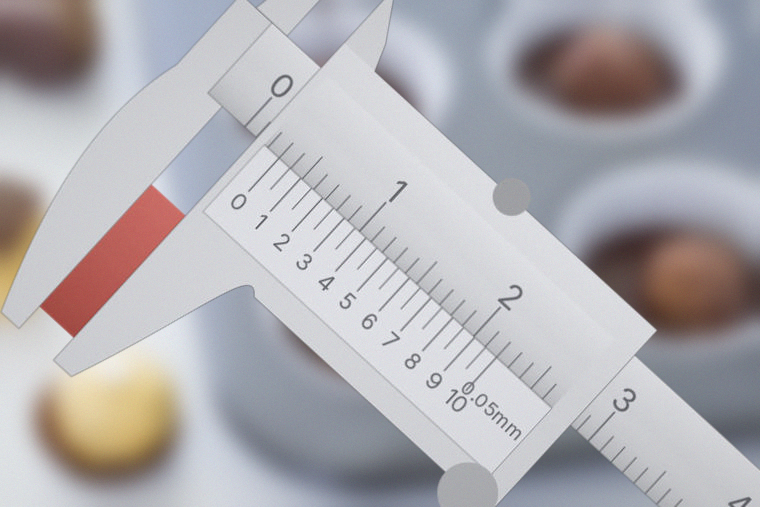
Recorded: 3.0 (mm)
